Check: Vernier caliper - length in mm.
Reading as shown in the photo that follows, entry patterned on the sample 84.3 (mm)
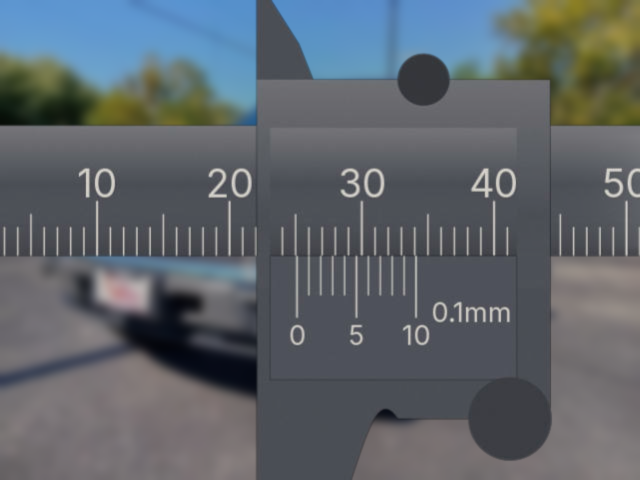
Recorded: 25.1 (mm)
